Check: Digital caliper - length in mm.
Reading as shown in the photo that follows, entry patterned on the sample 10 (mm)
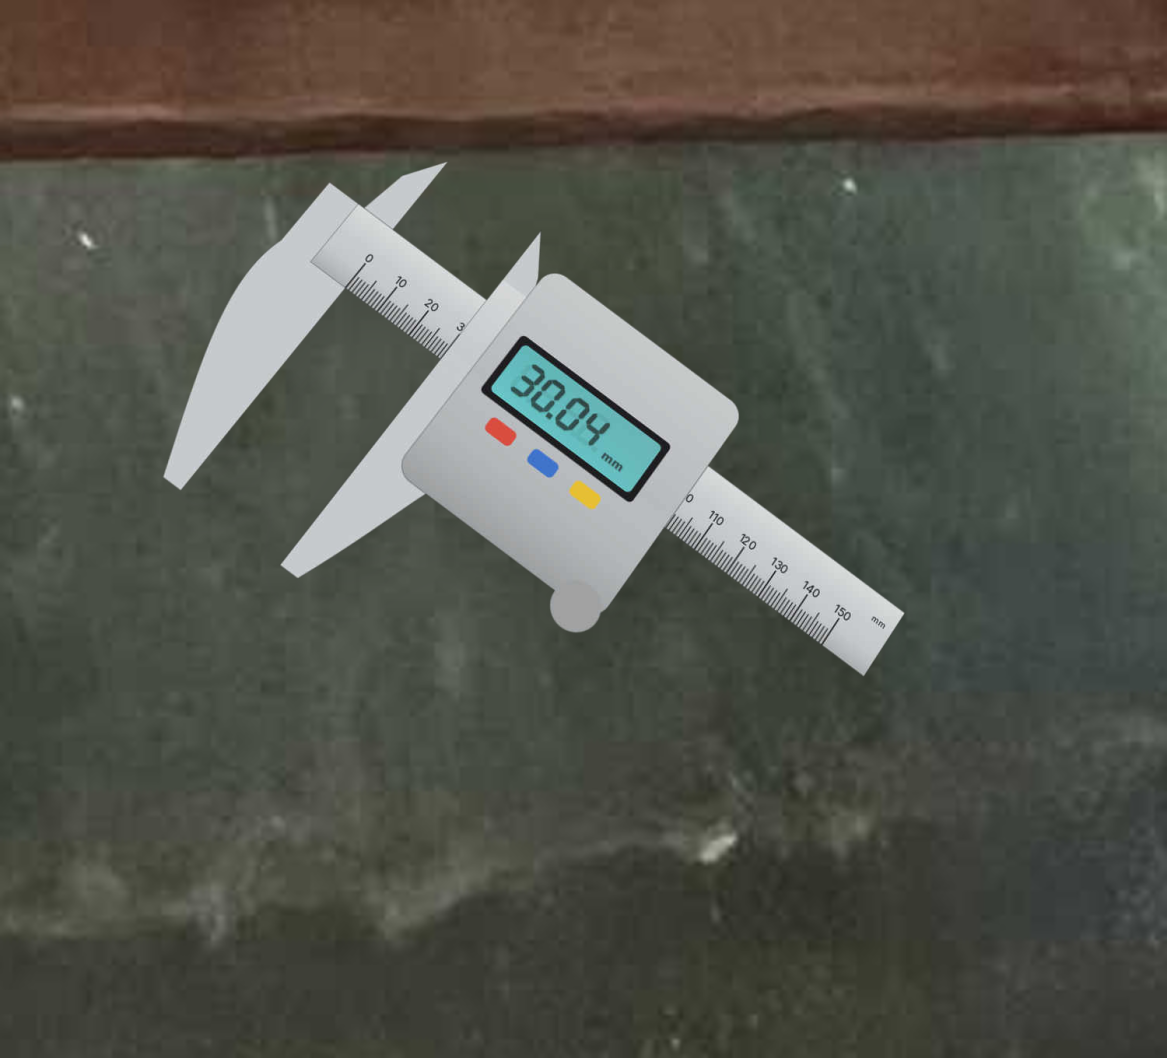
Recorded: 30.04 (mm)
